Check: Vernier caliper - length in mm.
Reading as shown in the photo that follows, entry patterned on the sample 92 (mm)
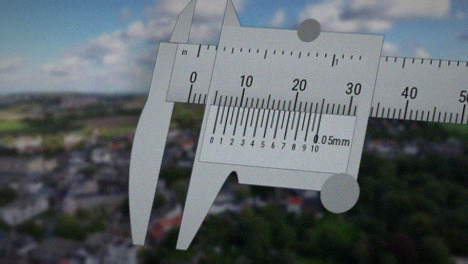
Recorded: 6.0 (mm)
